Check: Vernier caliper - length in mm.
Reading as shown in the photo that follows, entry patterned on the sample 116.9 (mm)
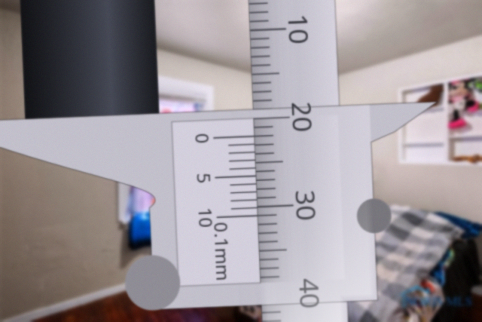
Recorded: 22.0 (mm)
